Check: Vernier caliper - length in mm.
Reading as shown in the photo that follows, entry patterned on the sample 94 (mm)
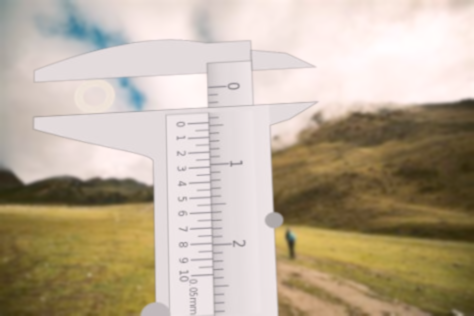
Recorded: 4.6 (mm)
